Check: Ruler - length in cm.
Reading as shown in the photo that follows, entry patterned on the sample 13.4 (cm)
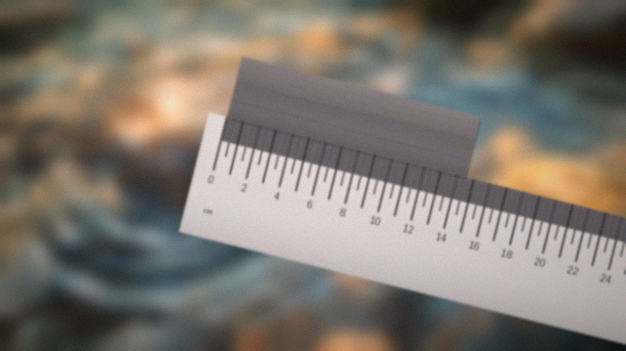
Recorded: 14.5 (cm)
